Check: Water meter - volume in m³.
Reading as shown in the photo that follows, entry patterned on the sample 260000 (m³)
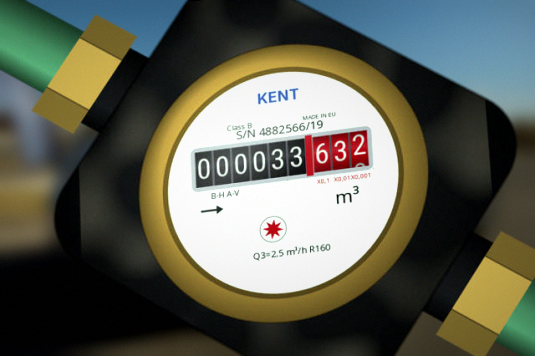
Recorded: 33.632 (m³)
